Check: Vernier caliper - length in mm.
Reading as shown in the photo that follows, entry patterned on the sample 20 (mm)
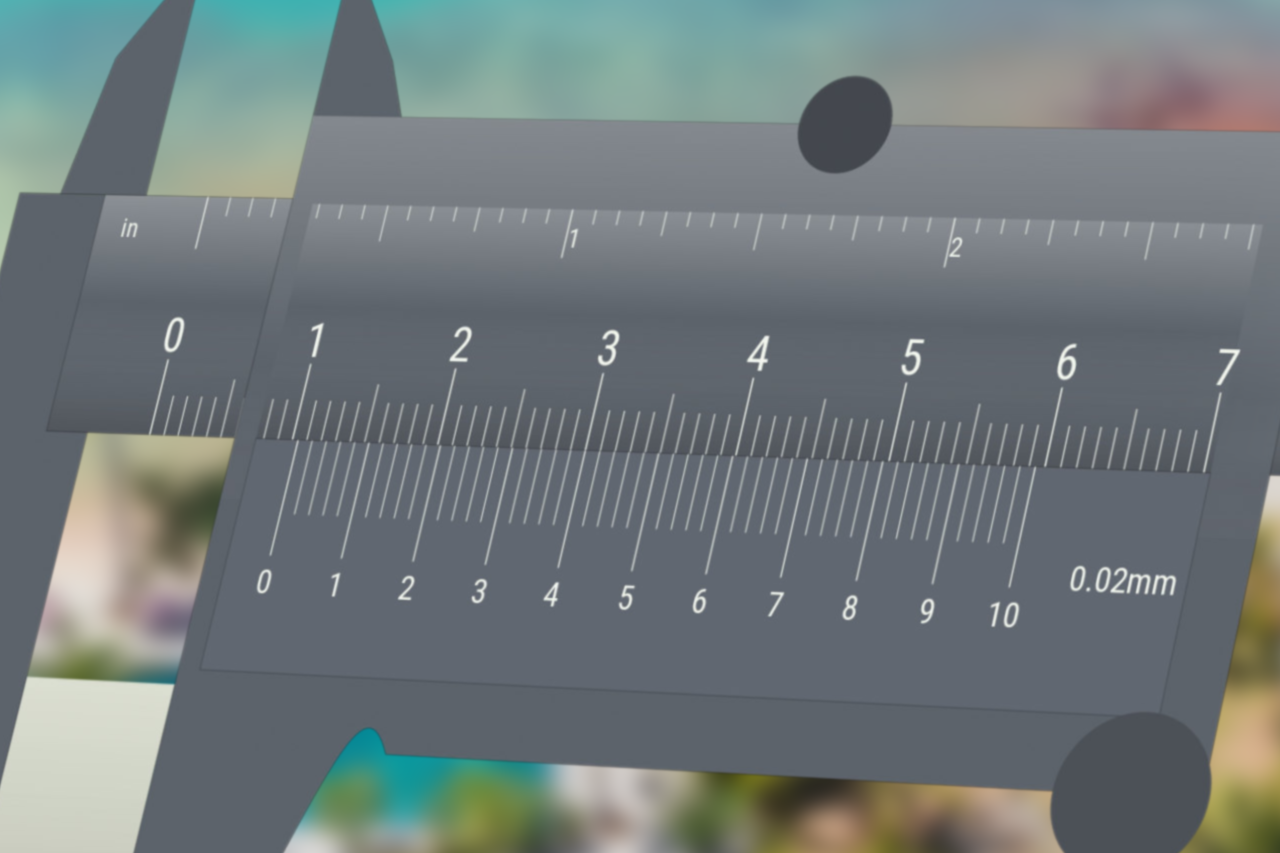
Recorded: 10.4 (mm)
